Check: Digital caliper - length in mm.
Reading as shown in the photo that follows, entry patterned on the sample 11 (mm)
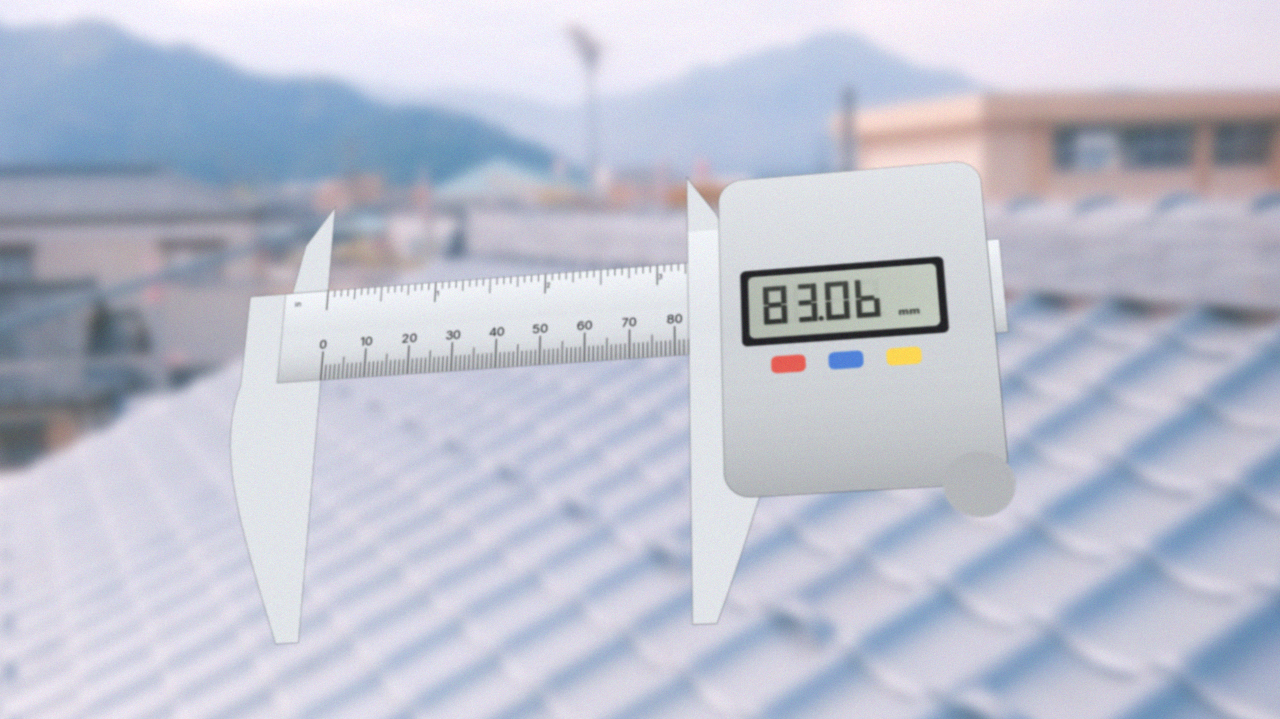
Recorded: 83.06 (mm)
